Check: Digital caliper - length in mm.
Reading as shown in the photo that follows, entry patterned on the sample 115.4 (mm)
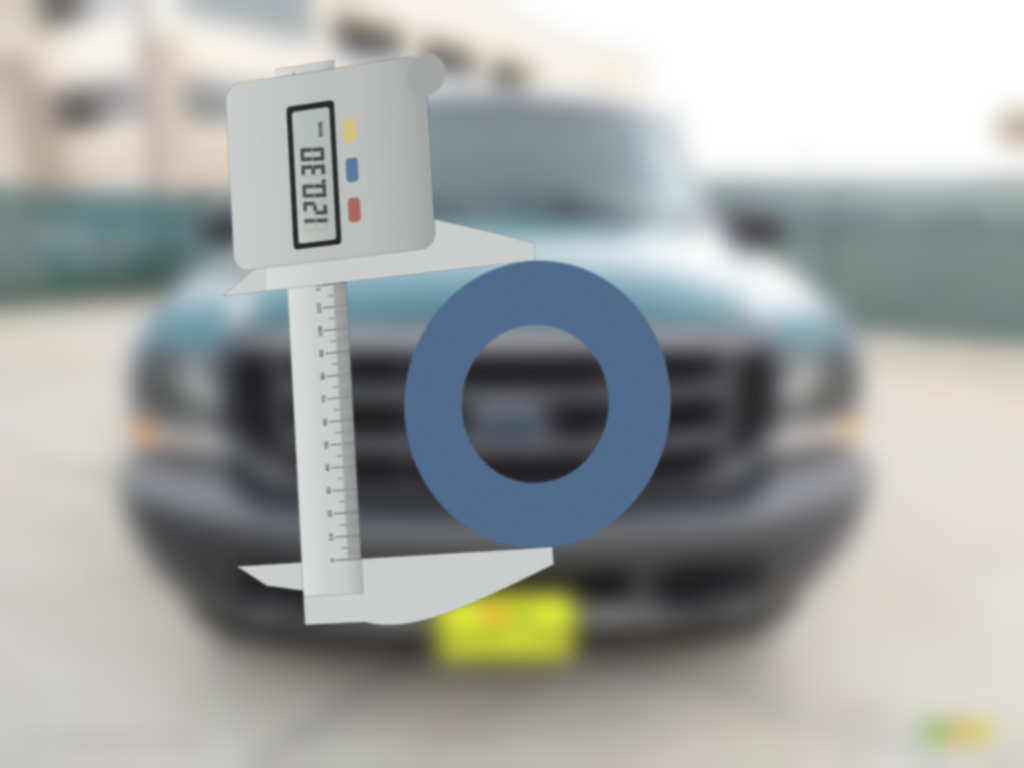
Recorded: 120.30 (mm)
